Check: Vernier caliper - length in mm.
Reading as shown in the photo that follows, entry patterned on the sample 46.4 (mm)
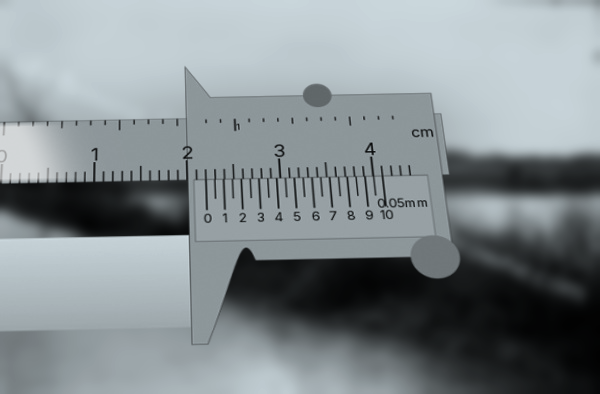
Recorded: 22.0 (mm)
